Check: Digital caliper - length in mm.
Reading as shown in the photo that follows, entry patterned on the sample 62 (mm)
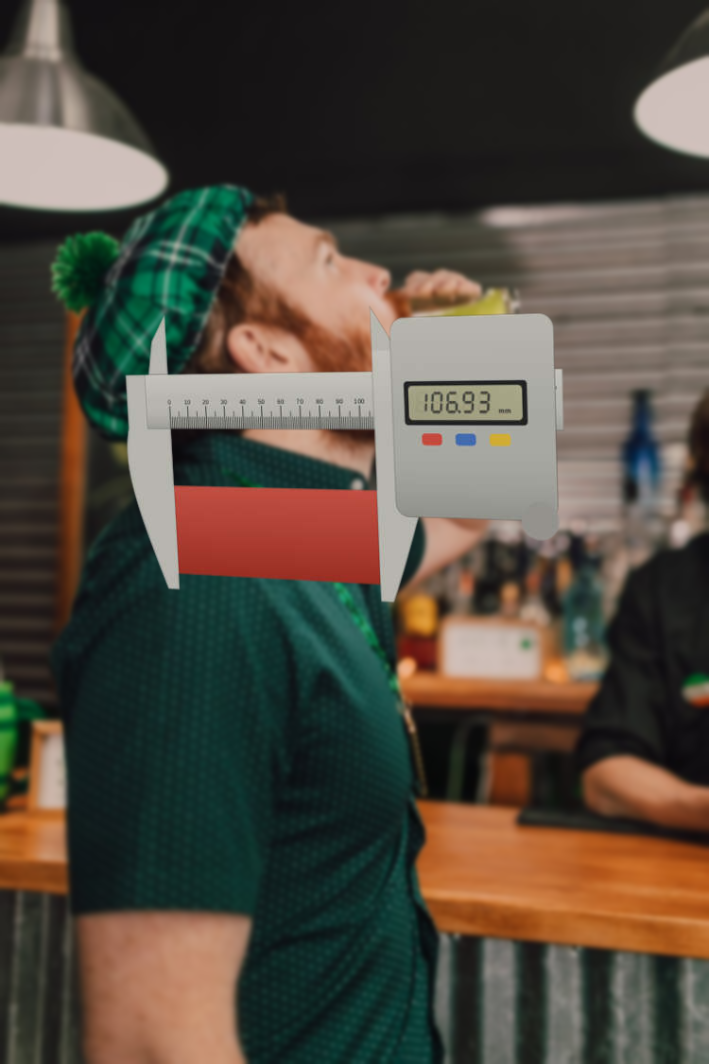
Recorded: 106.93 (mm)
